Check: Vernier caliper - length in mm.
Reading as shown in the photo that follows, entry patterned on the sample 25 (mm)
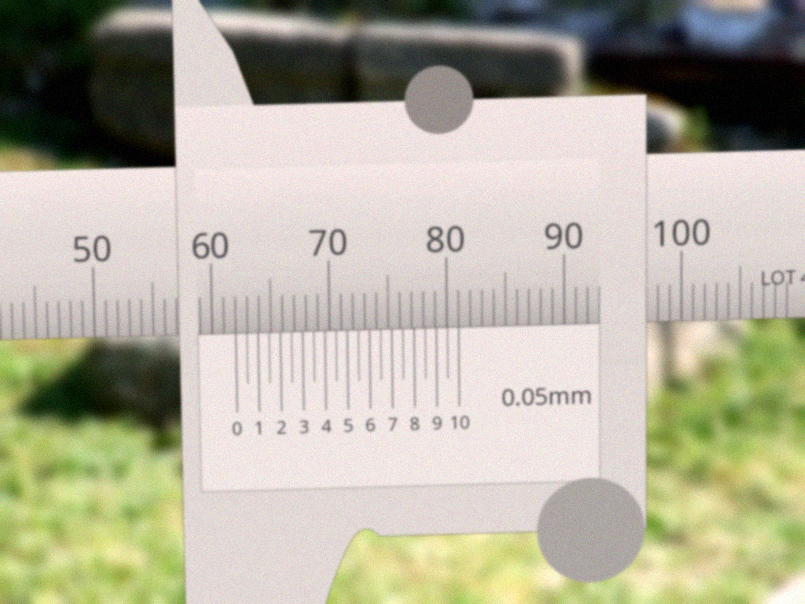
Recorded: 62.0 (mm)
